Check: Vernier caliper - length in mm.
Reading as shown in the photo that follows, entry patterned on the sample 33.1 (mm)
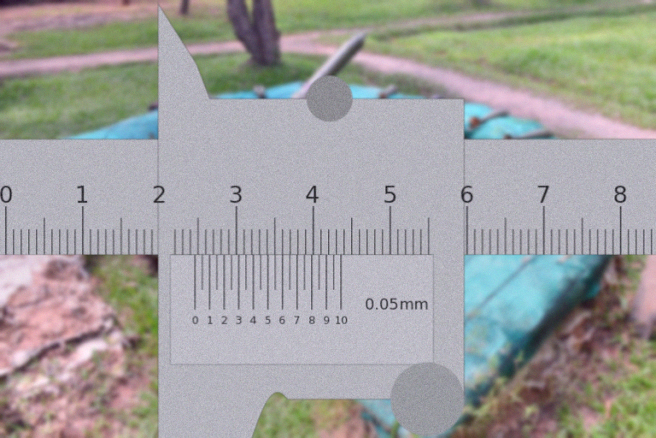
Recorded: 24.6 (mm)
